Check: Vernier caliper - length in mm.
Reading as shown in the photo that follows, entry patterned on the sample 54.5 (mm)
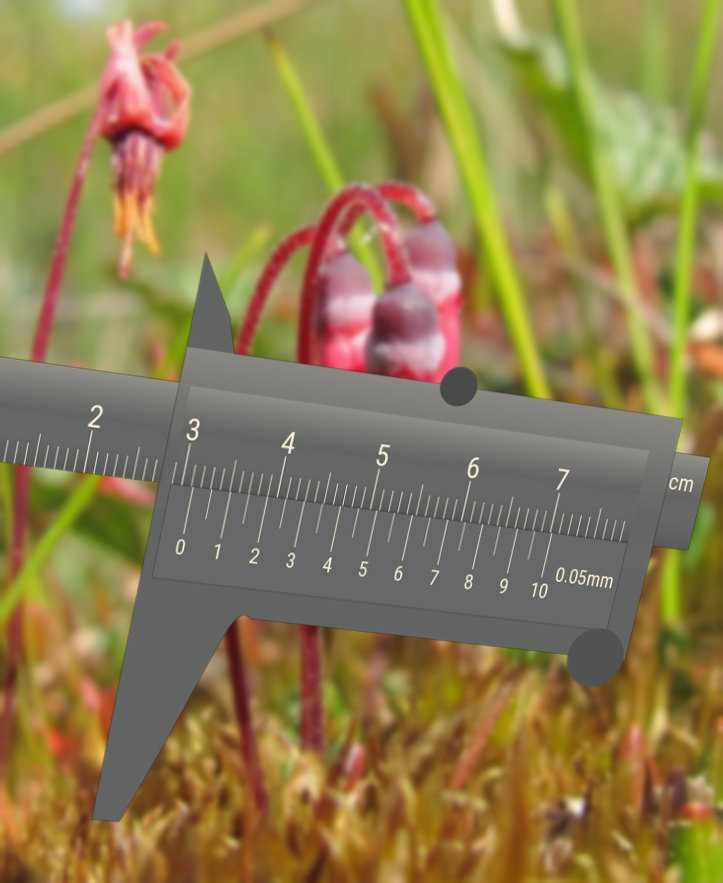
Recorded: 31.2 (mm)
